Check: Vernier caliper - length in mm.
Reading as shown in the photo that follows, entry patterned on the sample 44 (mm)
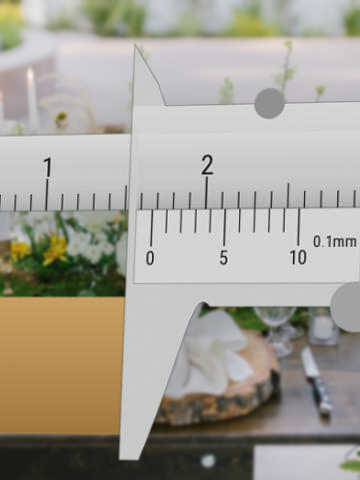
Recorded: 16.7 (mm)
